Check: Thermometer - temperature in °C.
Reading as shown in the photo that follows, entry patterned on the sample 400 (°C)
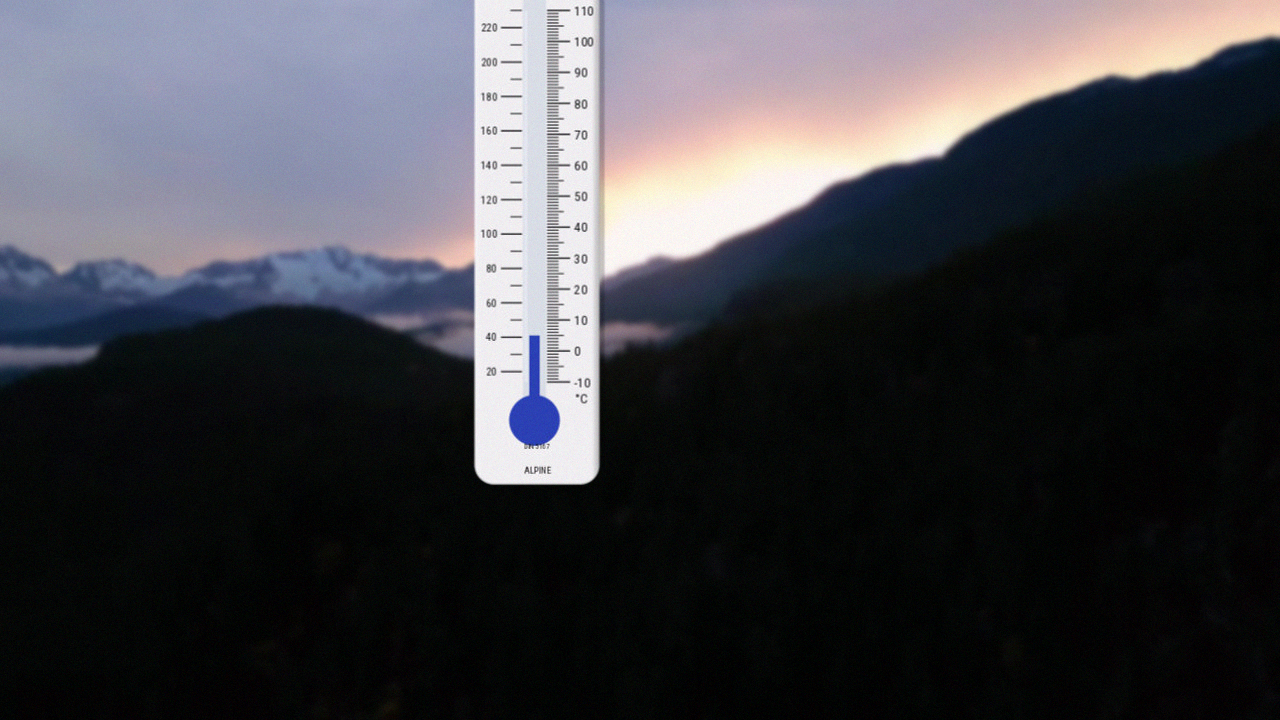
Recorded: 5 (°C)
